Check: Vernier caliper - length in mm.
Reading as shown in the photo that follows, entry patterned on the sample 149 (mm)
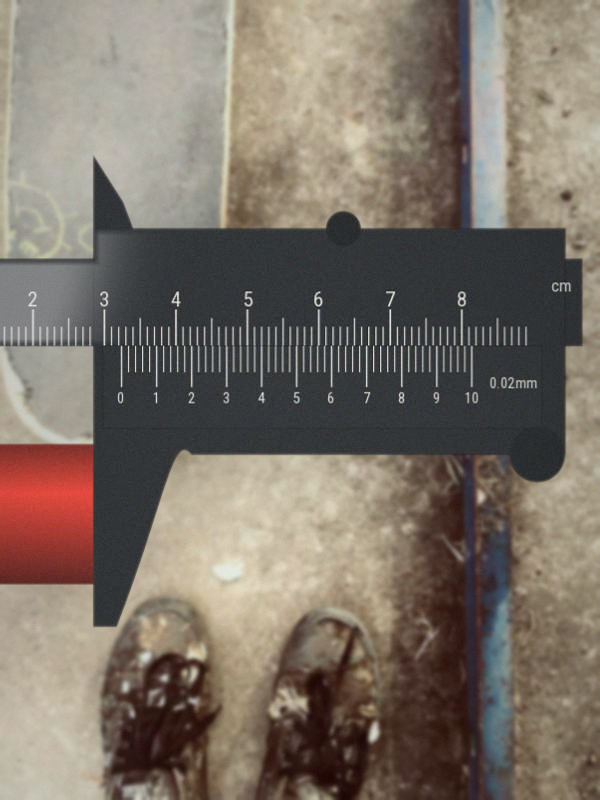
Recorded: 32.4 (mm)
